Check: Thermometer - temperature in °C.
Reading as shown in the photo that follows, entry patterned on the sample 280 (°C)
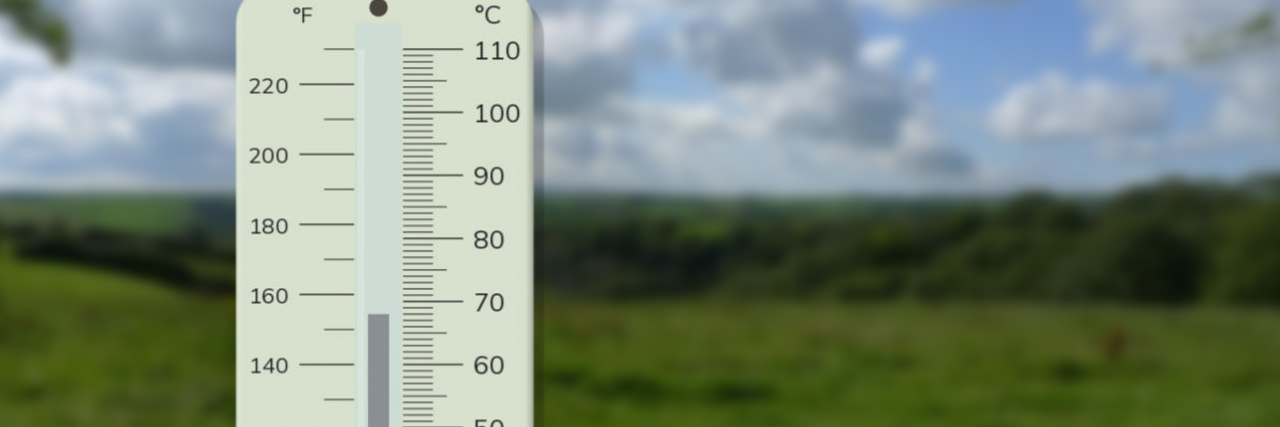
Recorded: 68 (°C)
